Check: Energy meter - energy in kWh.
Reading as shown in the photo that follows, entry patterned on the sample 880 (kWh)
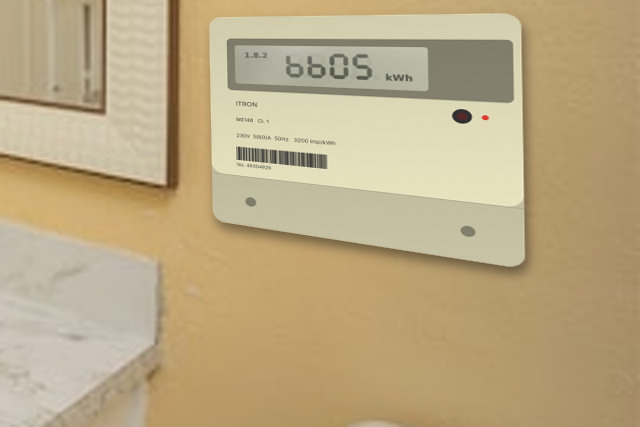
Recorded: 6605 (kWh)
